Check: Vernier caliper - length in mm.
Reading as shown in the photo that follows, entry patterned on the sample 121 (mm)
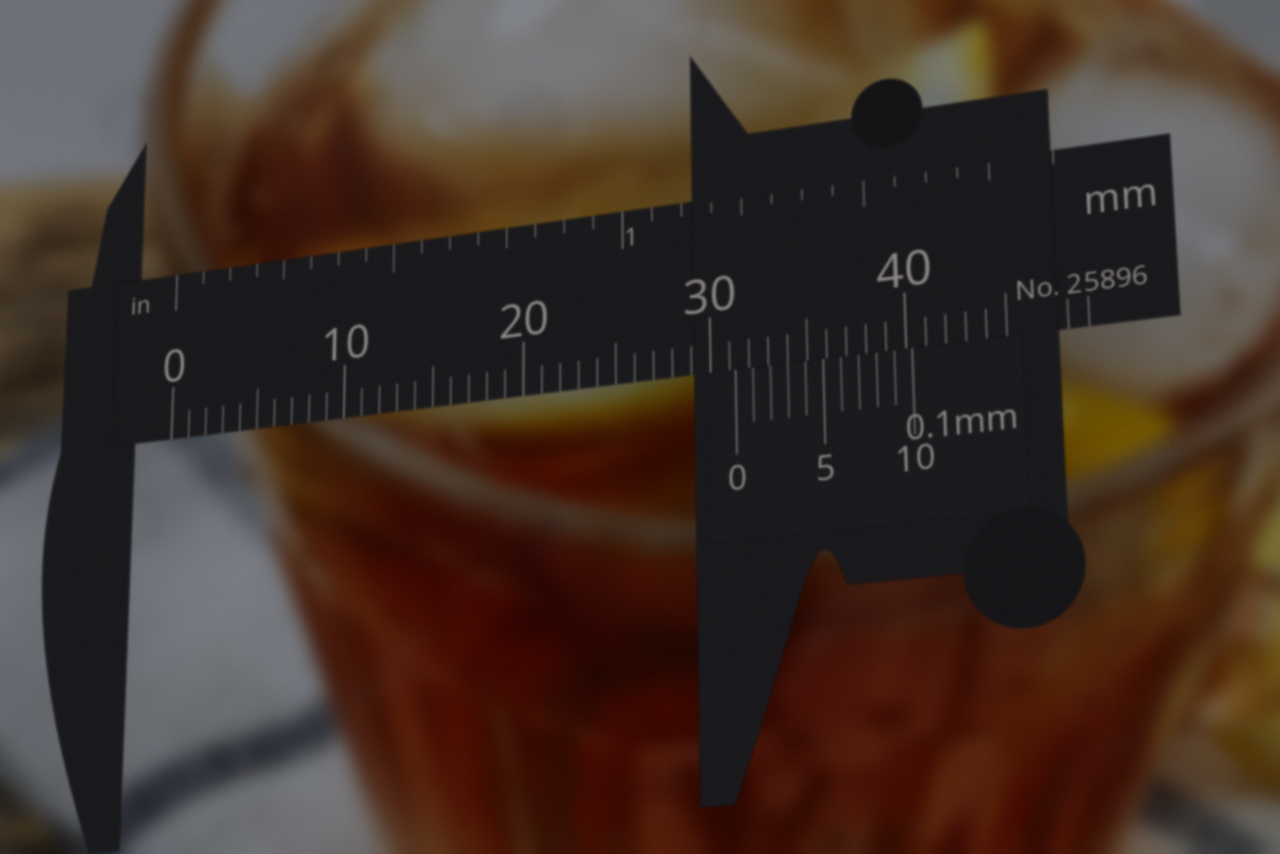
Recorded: 31.3 (mm)
